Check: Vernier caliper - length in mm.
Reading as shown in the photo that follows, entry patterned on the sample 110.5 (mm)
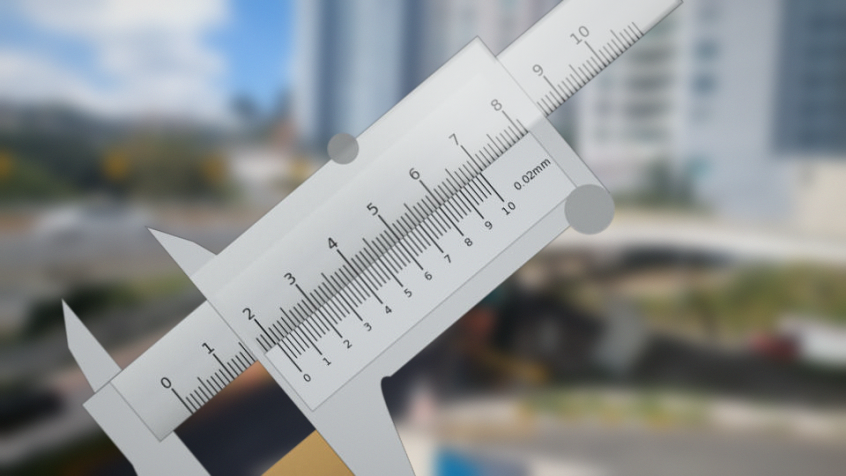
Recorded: 20.4 (mm)
